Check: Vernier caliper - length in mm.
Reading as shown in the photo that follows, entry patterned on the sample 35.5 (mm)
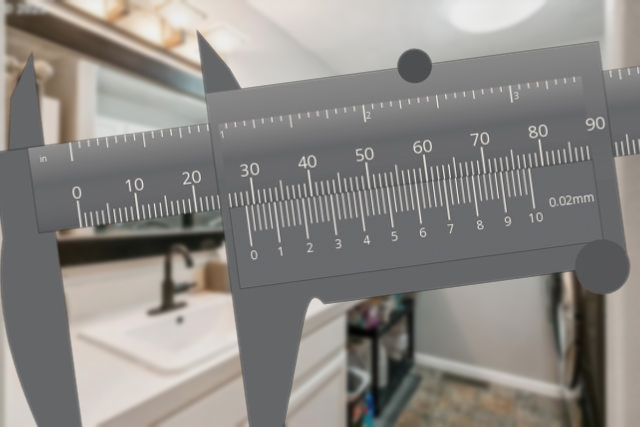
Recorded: 28.6 (mm)
